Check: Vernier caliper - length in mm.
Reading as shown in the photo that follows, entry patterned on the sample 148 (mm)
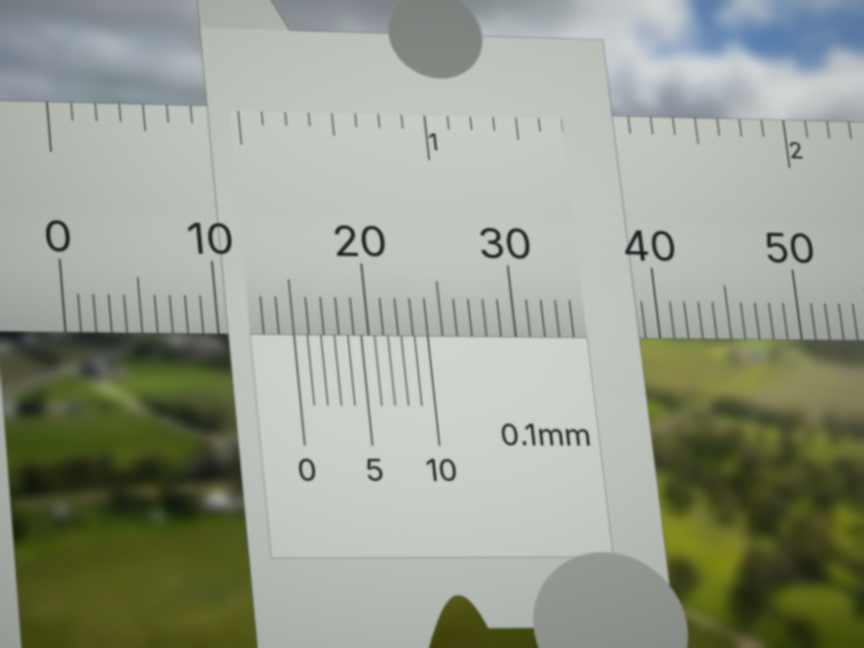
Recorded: 15.0 (mm)
